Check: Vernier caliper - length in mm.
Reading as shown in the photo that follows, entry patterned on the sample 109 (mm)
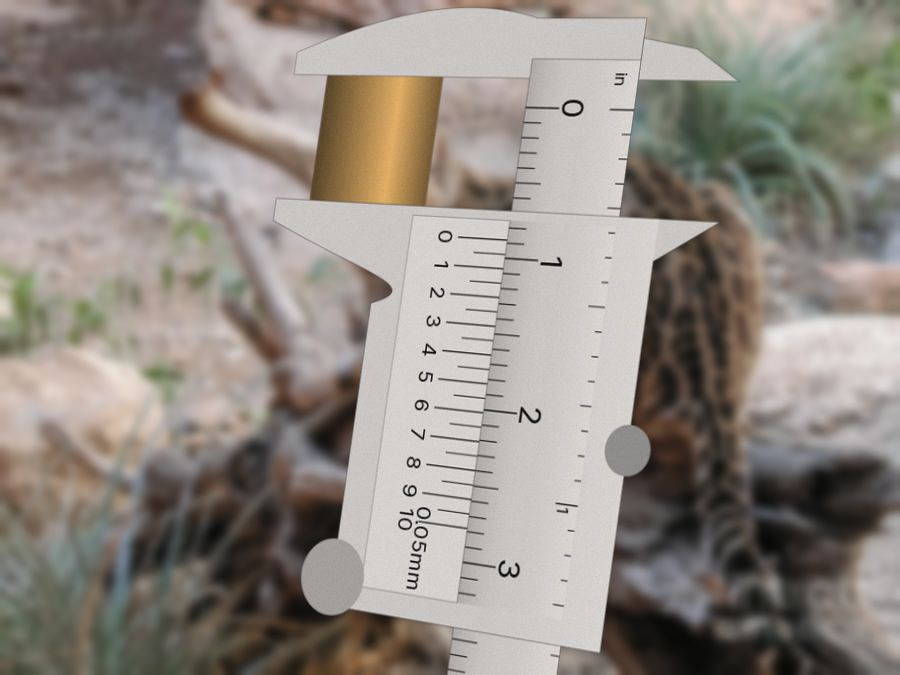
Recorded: 8.8 (mm)
